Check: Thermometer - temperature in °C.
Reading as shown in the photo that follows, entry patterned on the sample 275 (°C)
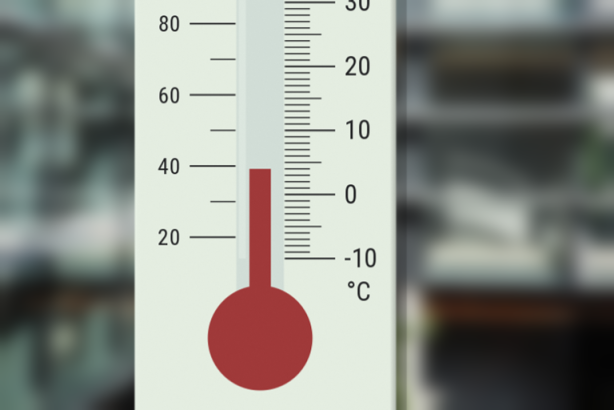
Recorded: 4 (°C)
